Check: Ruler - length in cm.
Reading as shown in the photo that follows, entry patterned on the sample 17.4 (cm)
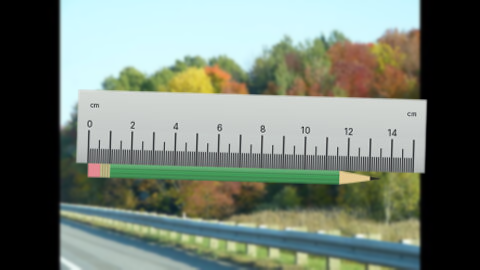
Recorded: 13.5 (cm)
